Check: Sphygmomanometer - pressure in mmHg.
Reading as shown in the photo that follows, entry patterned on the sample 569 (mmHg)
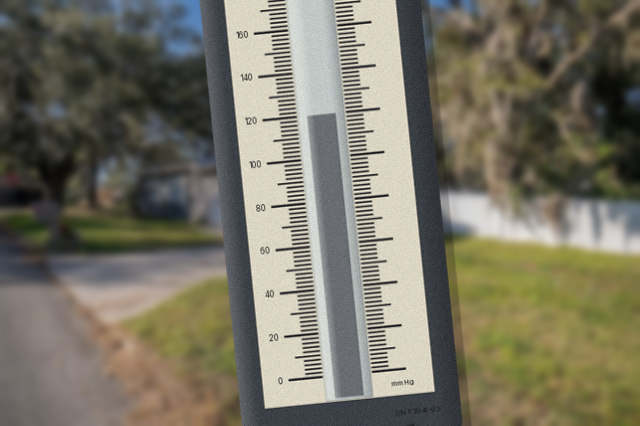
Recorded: 120 (mmHg)
